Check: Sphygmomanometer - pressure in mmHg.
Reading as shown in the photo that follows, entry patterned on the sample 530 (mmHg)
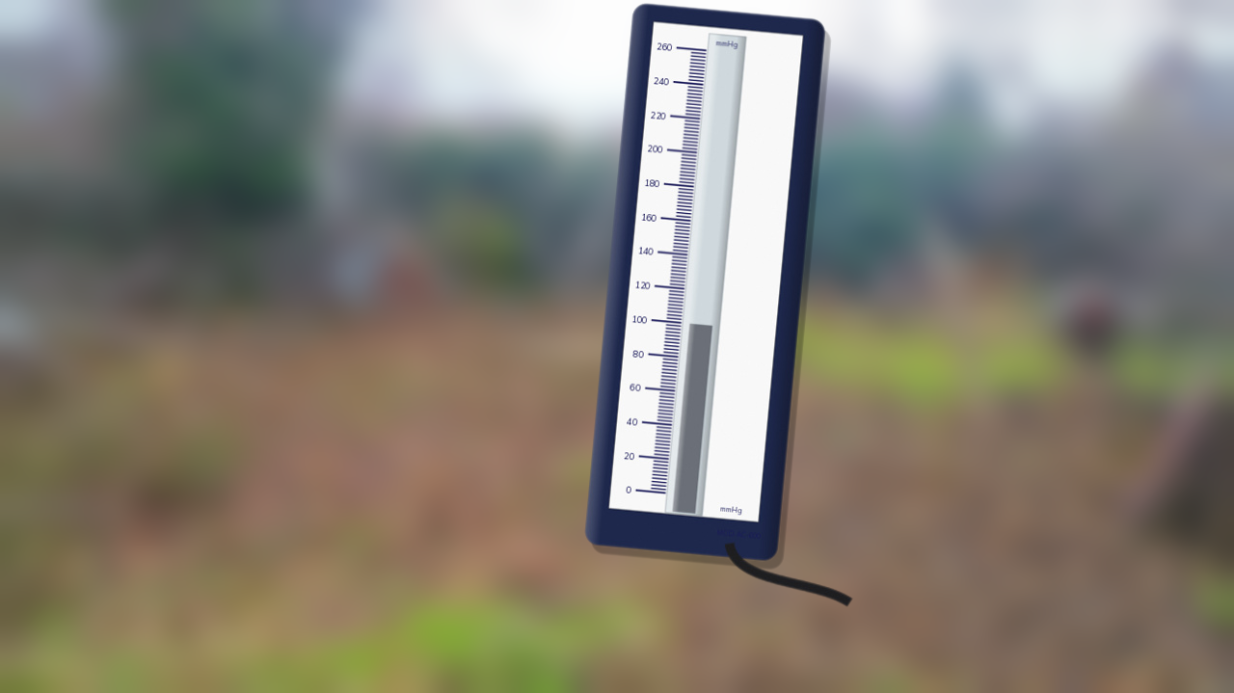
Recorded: 100 (mmHg)
